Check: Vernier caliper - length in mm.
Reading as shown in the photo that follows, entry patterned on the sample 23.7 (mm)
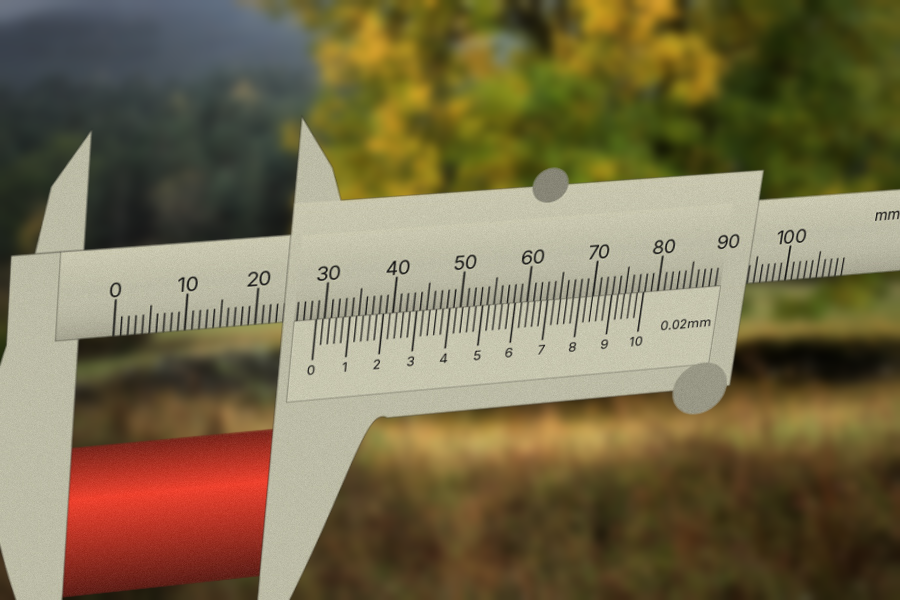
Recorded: 28.8 (mm)
